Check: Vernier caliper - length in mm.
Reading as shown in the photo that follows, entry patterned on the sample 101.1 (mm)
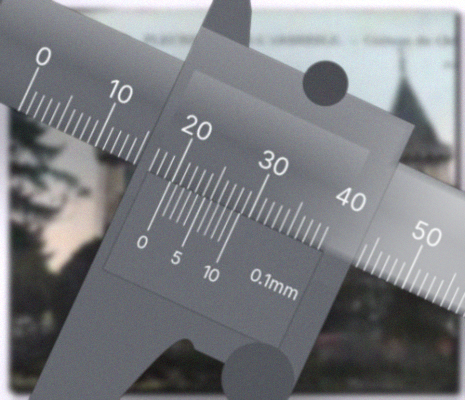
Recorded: 19.8 (mm)
